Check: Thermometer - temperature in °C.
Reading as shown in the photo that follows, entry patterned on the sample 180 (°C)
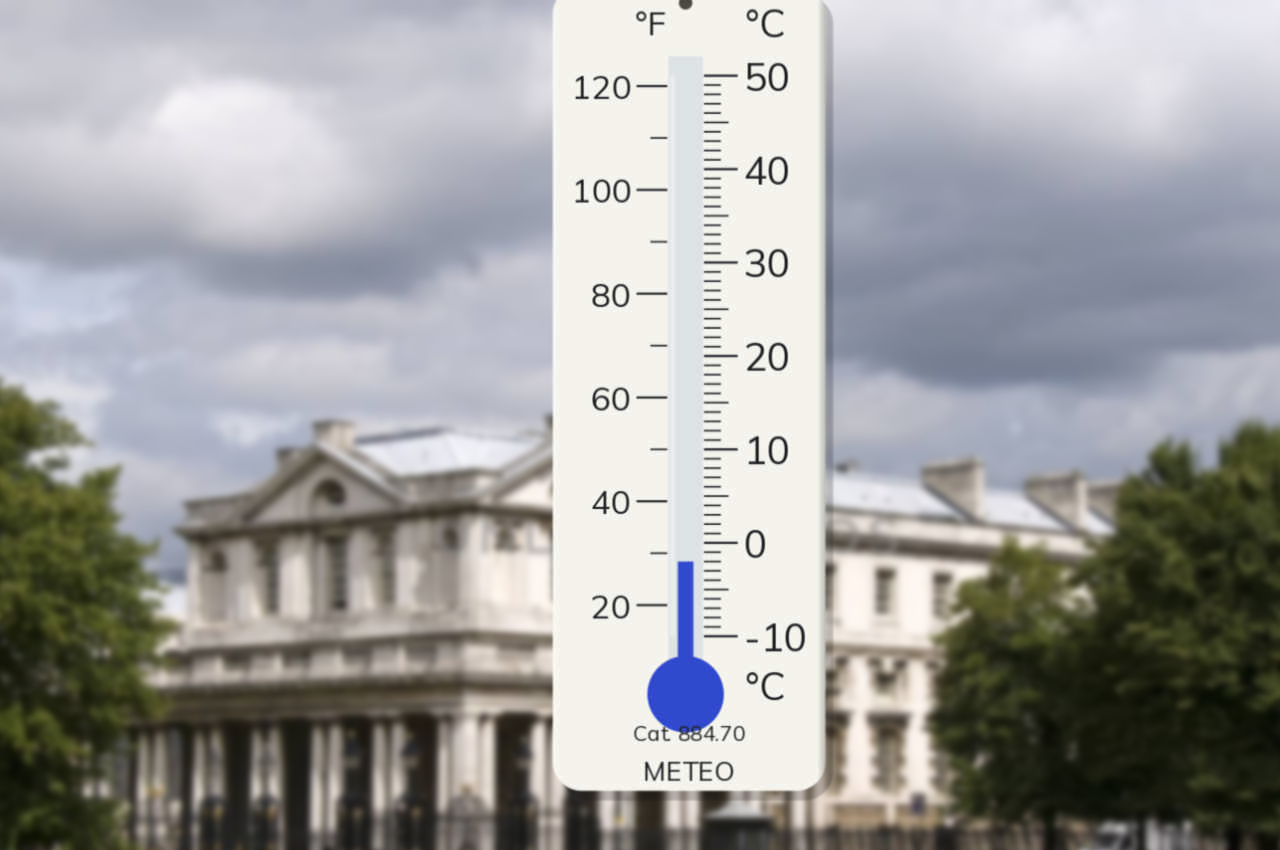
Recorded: -2 (°C)
